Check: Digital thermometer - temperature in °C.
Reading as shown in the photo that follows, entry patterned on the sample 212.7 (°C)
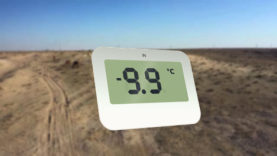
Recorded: -9.9 (°C)
